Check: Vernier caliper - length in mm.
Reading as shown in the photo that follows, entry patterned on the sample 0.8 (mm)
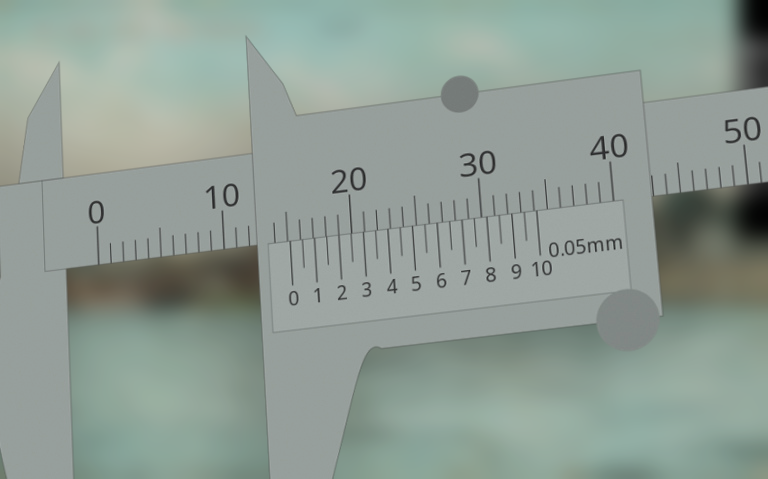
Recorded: 15.2 (mm)
